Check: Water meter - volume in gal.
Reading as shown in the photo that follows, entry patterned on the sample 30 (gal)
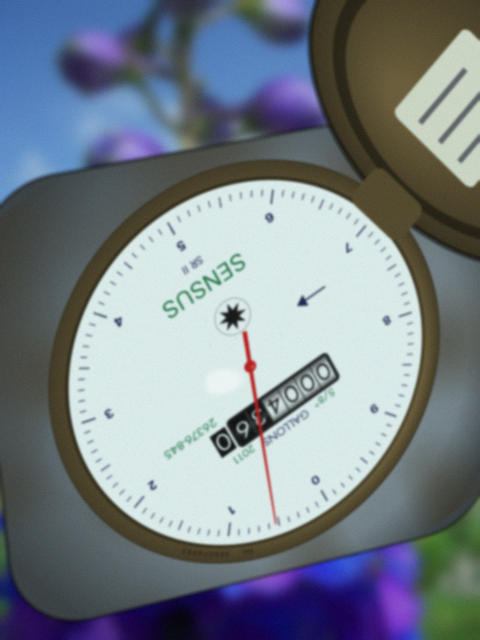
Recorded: 4360.5 (gal)
